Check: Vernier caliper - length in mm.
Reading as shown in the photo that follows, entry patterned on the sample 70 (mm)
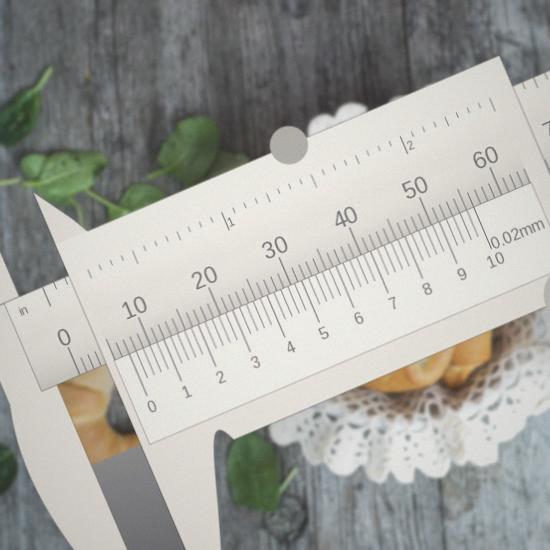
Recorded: 7.0 (mm)
